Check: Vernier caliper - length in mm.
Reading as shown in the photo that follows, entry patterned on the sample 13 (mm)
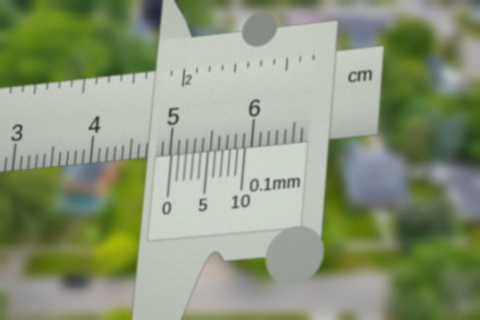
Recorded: 50.2 (mm)
